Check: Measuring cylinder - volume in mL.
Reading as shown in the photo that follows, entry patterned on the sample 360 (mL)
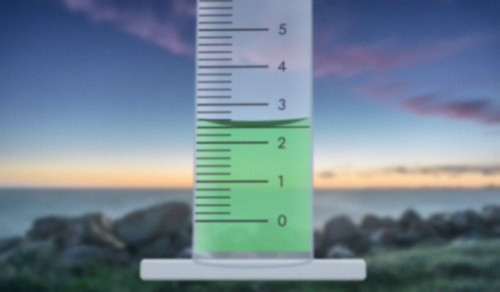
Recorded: 2.4 (mL)
